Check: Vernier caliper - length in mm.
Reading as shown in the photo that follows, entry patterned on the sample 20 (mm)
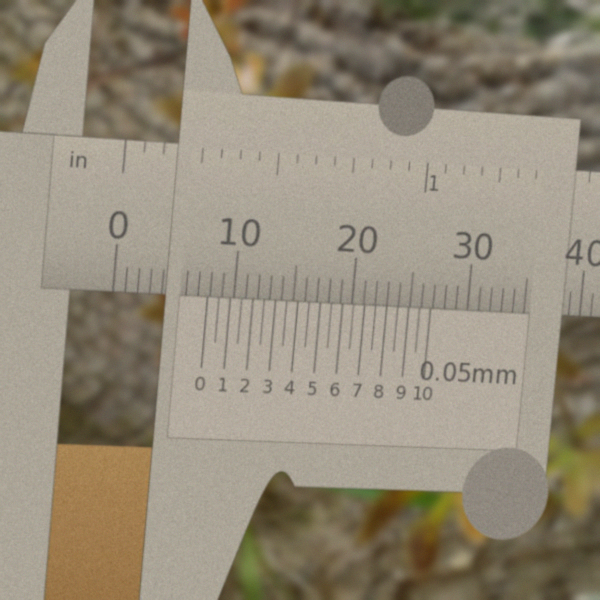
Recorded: 7.8 (mm)
